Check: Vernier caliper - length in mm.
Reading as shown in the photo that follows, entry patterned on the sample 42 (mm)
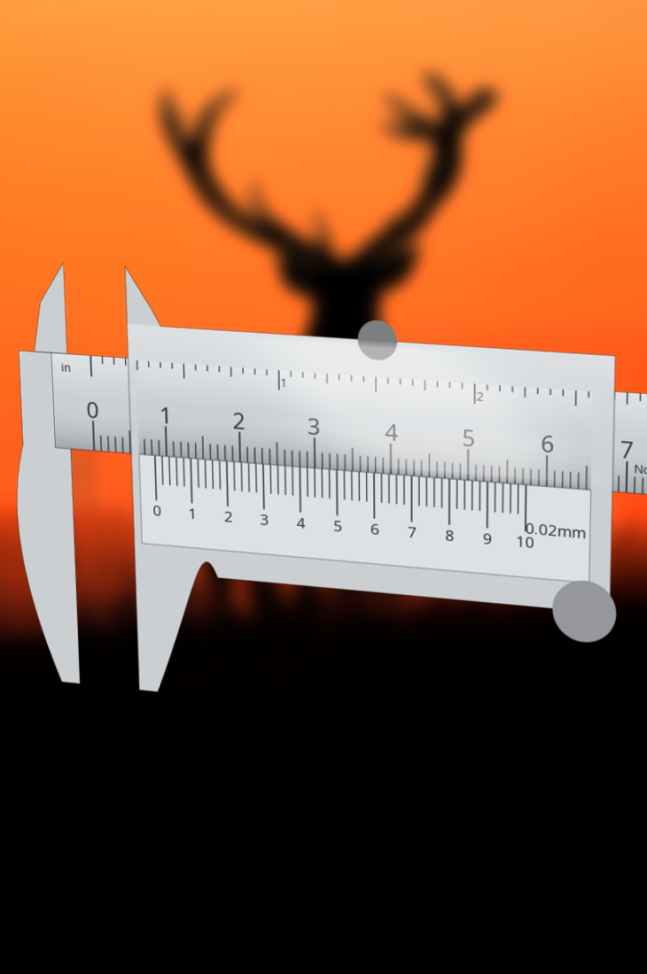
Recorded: 8.4 (mm)
